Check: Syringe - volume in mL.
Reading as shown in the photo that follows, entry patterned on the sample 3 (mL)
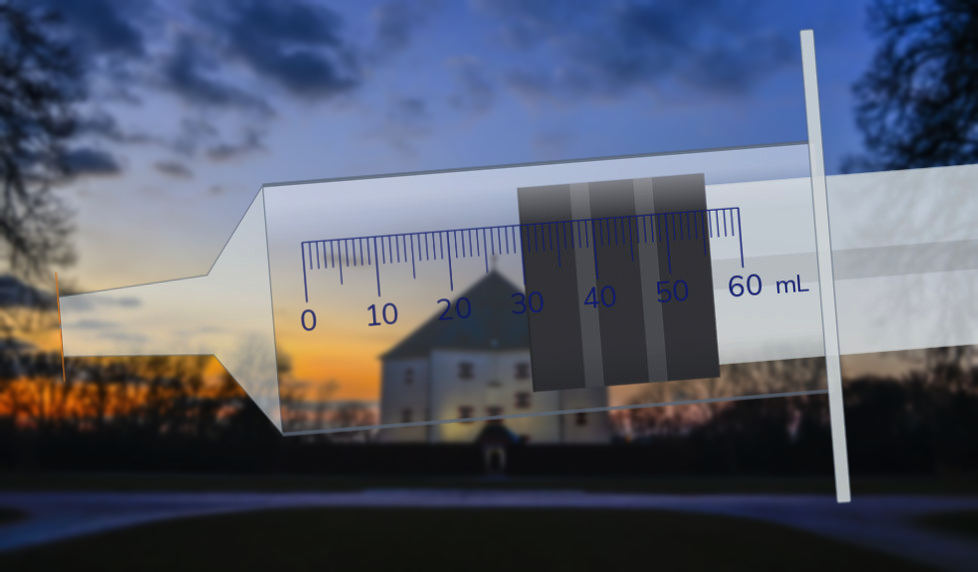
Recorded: 30 (mL)
